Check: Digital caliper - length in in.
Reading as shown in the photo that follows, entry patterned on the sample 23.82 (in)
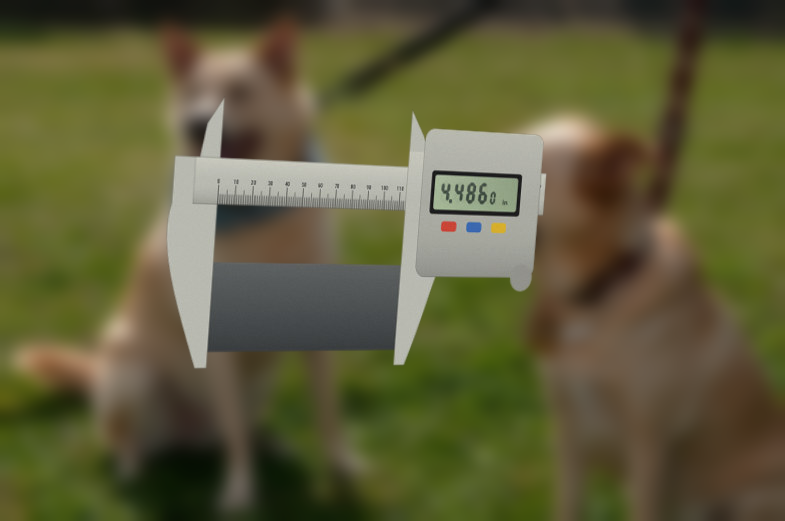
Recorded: 4.4860 (in)
